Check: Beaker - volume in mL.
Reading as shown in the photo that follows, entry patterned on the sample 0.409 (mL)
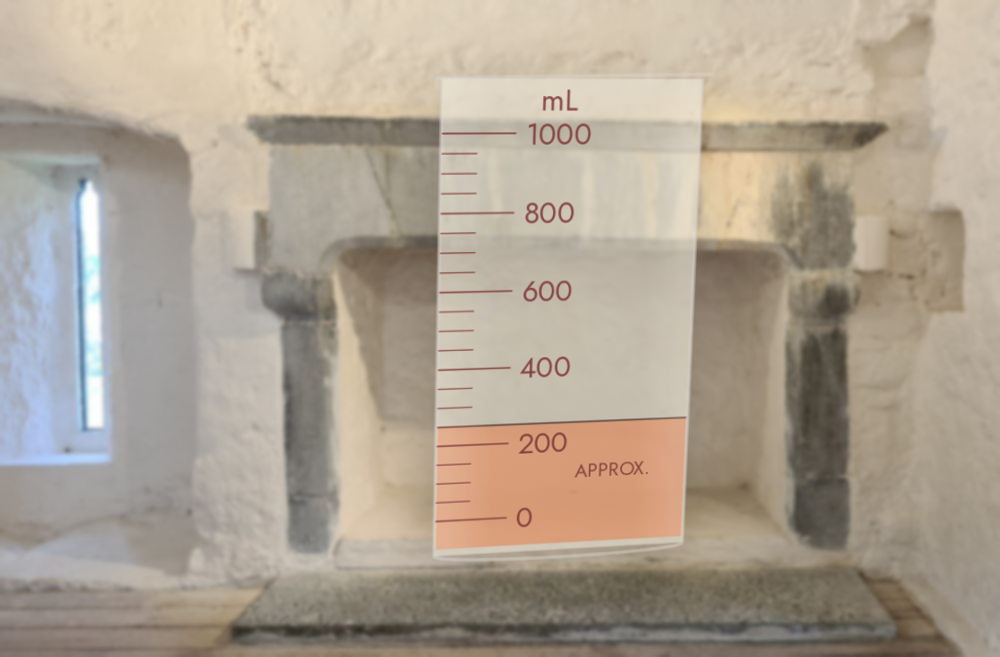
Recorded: 250 (mL)
